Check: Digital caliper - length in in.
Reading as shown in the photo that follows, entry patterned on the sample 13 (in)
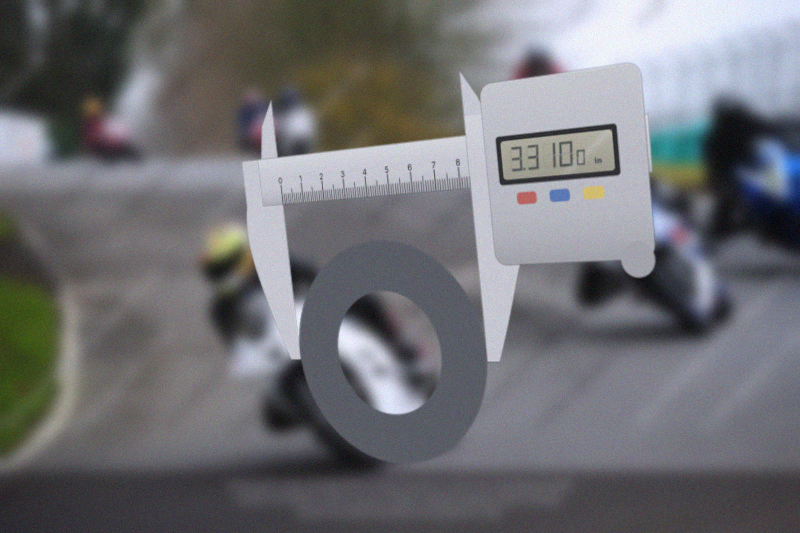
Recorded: 3.3100 (in)
